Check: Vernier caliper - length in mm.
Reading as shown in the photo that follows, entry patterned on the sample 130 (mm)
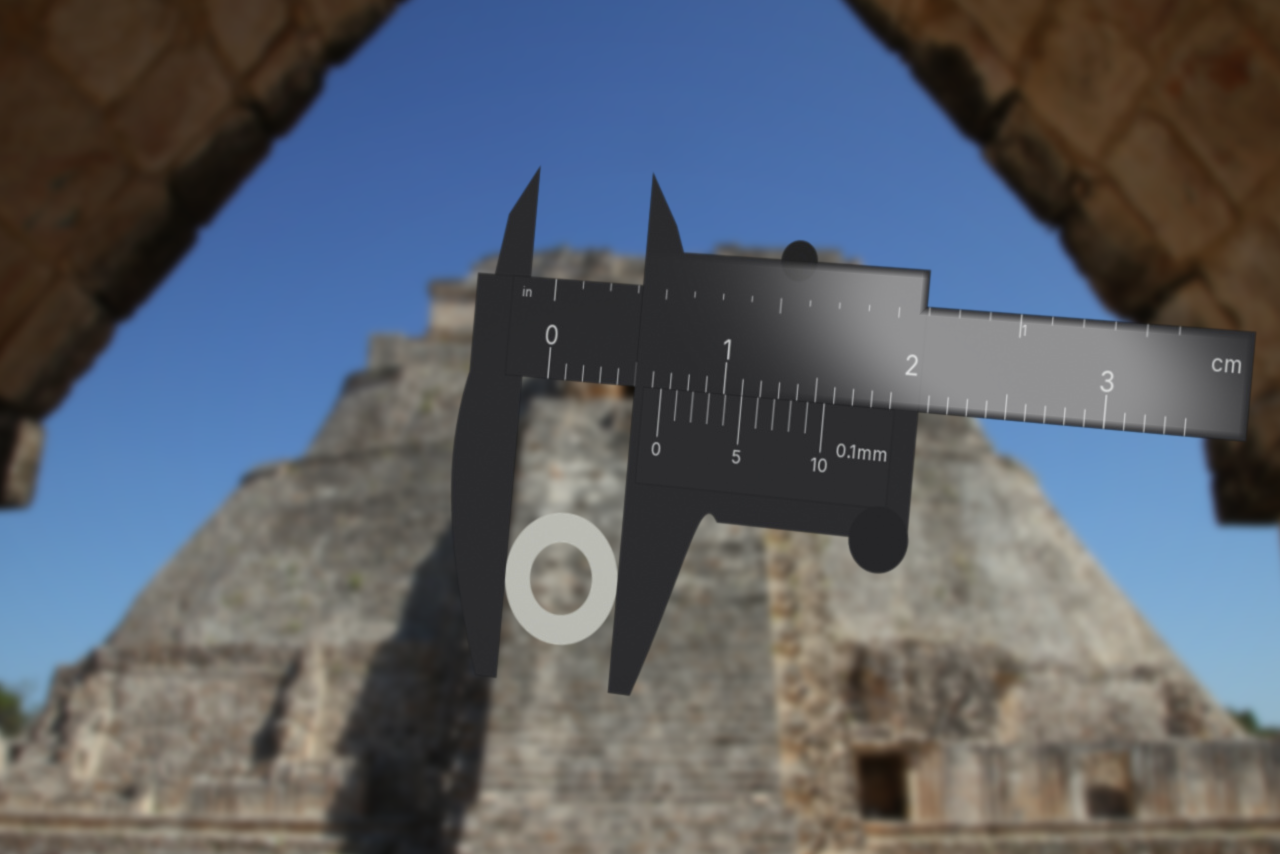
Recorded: 6.5 (mm)
